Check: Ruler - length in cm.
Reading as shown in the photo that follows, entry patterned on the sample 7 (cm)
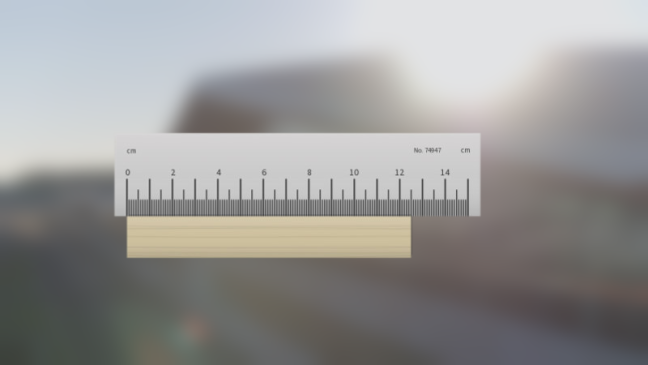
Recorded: 12.5 (cm)
